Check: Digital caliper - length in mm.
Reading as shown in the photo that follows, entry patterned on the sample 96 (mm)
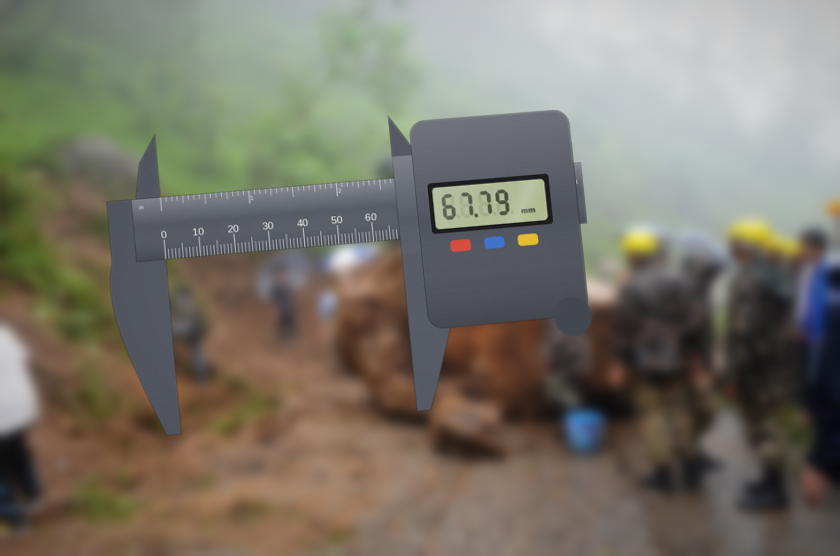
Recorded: 67.79 (mm)
